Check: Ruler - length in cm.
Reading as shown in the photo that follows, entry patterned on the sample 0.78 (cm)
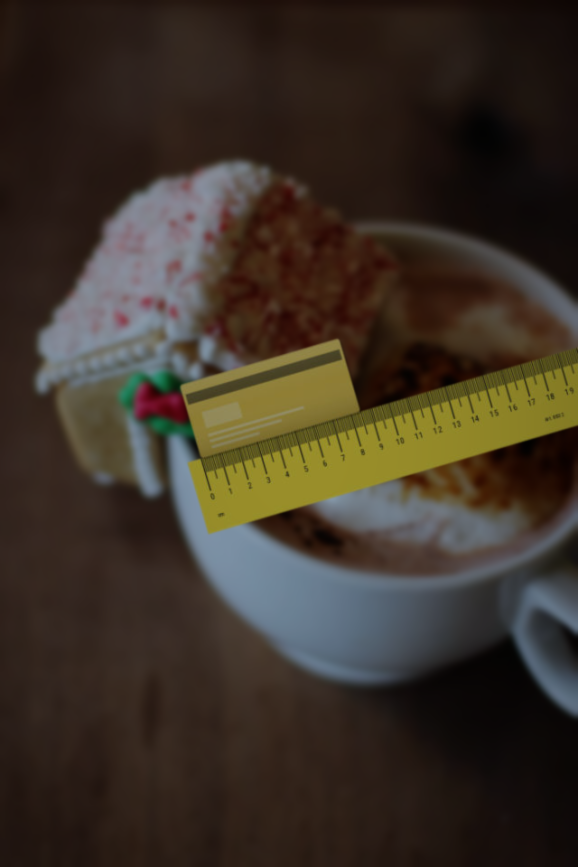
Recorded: 8.5 (cm)
